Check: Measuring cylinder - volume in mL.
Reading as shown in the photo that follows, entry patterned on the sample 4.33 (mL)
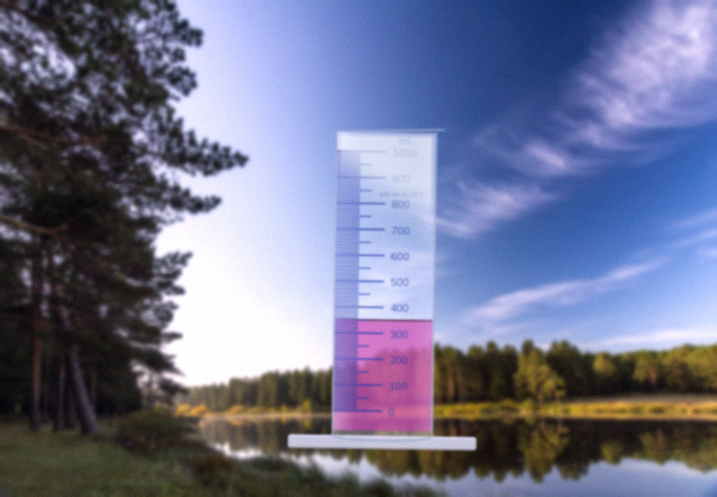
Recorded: 350 (mL)
